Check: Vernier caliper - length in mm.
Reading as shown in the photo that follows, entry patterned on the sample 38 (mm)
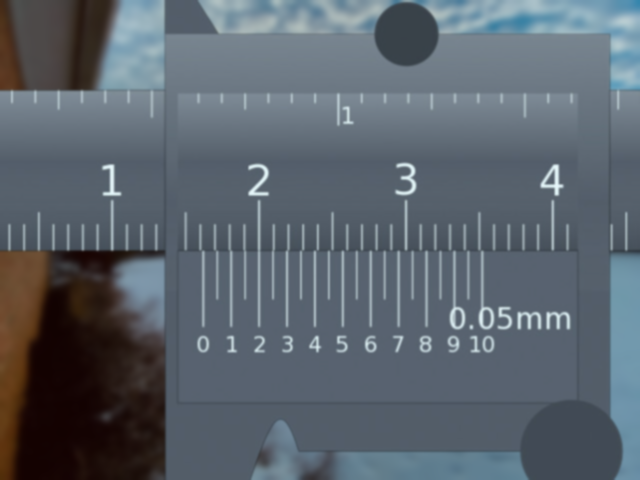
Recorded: 16.2 (mm)
